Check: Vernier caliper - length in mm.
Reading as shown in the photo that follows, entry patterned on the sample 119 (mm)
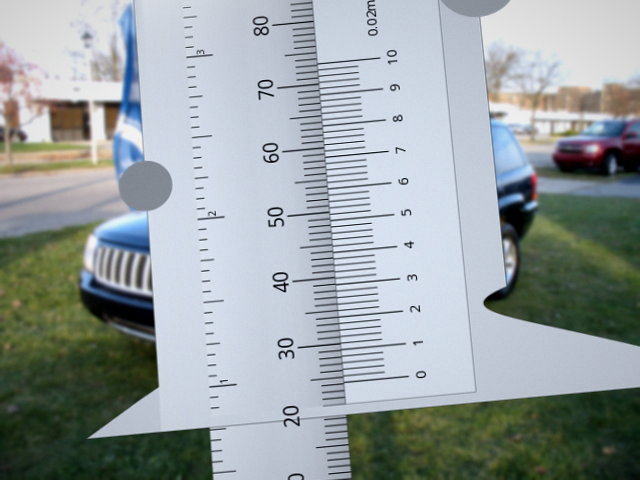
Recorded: 24.2 (mm)
